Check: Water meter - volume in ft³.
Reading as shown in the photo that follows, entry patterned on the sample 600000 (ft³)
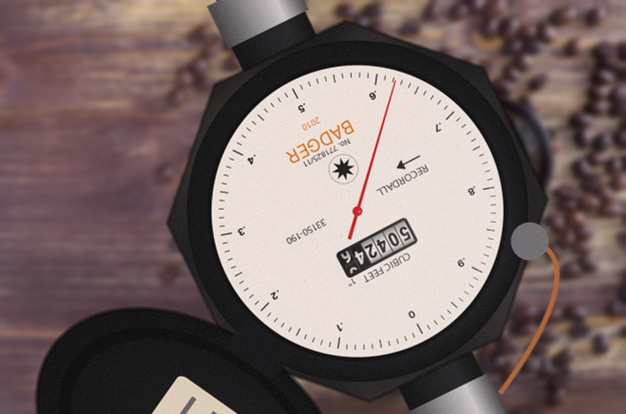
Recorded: 504245.62 (ft³)
